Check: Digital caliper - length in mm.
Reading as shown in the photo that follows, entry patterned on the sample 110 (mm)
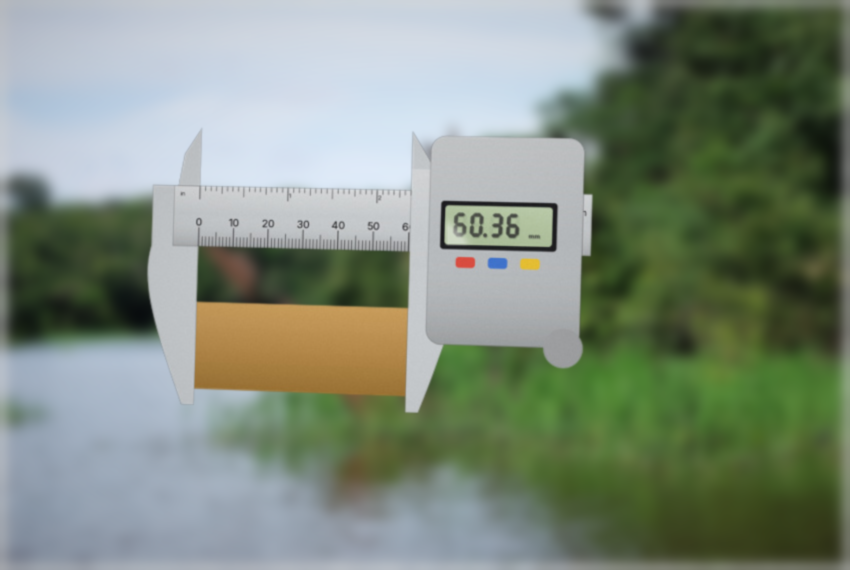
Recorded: 60.36 (mm)
